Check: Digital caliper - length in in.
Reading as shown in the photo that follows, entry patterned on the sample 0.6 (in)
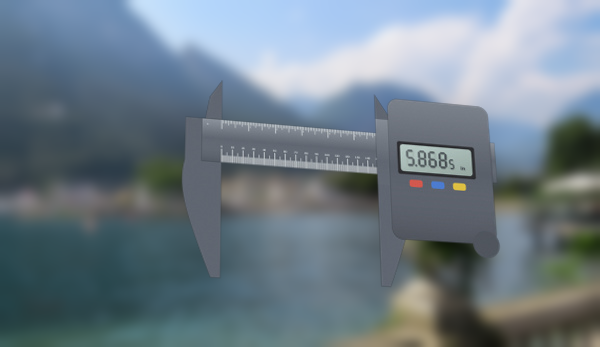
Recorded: 5.8685 (in)
